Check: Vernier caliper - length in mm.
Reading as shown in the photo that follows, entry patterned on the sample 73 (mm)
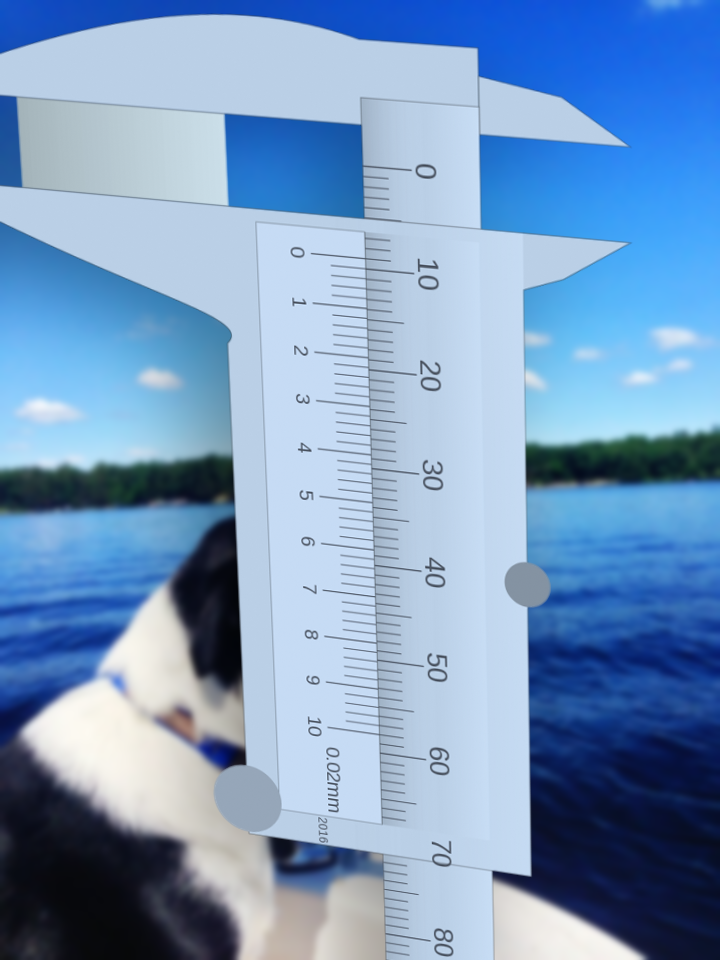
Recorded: 9.0 (mm)
